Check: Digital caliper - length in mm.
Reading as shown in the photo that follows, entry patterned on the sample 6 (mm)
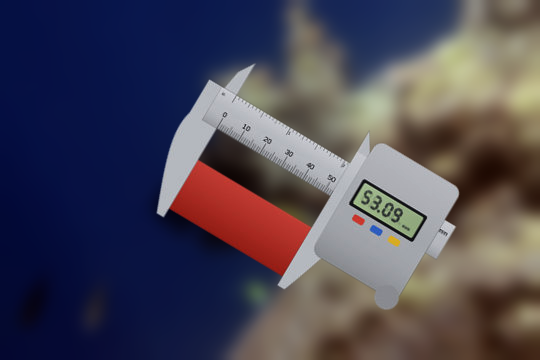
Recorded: 53.09 (mm)
